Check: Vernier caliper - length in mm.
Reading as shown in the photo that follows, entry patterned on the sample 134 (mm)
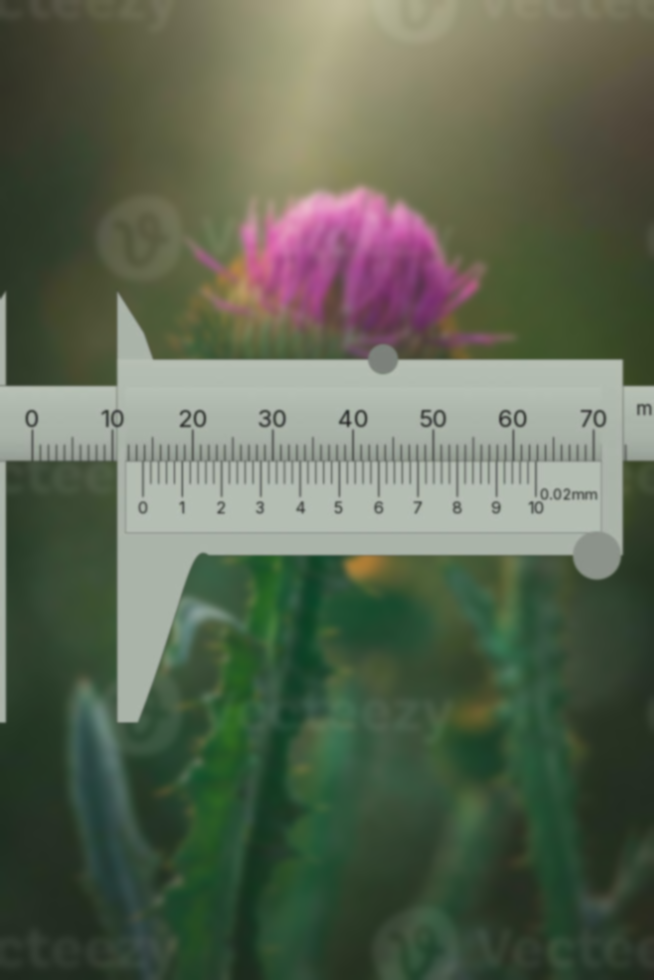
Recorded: 13.8 (mm)
